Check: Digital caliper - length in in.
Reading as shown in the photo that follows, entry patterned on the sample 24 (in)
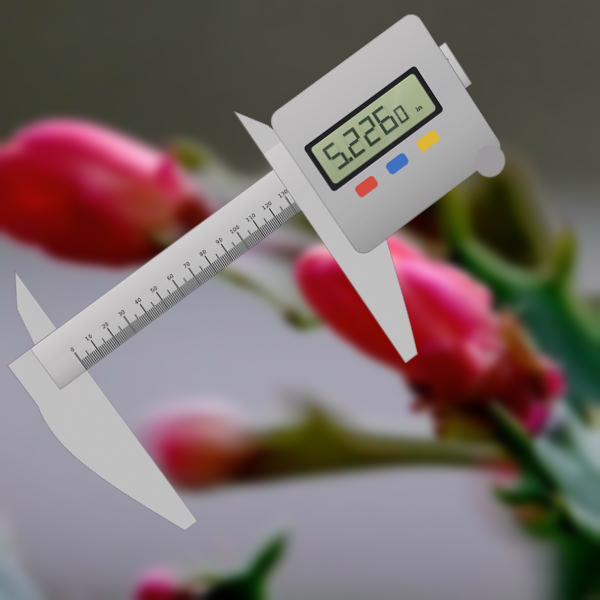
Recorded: 5.2260 (in)
